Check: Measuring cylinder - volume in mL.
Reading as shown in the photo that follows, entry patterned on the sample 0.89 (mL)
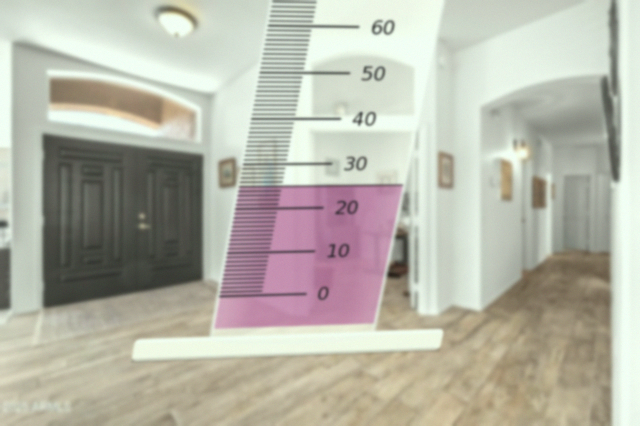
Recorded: 25 (mL)
